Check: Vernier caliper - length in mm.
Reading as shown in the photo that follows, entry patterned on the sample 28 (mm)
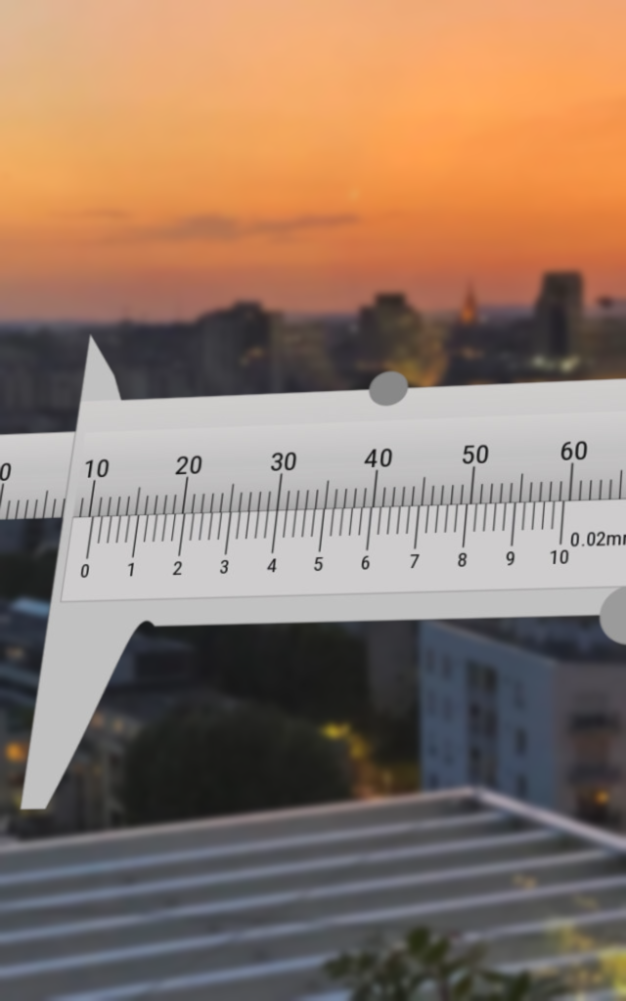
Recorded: 10.4 (mm)
